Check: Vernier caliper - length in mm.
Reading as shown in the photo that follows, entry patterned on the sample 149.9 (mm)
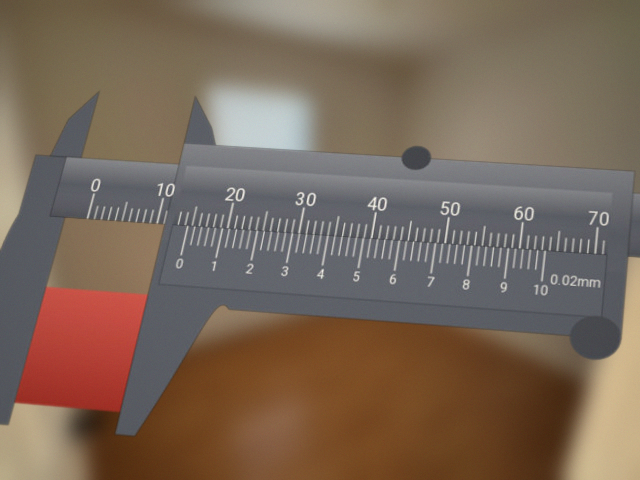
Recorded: 14.4 (mm)
